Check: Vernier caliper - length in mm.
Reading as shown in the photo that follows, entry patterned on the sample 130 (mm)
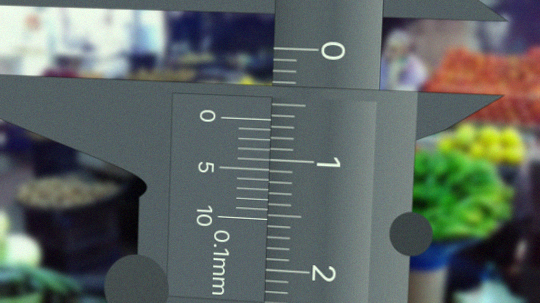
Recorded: 6.4 (mm)
